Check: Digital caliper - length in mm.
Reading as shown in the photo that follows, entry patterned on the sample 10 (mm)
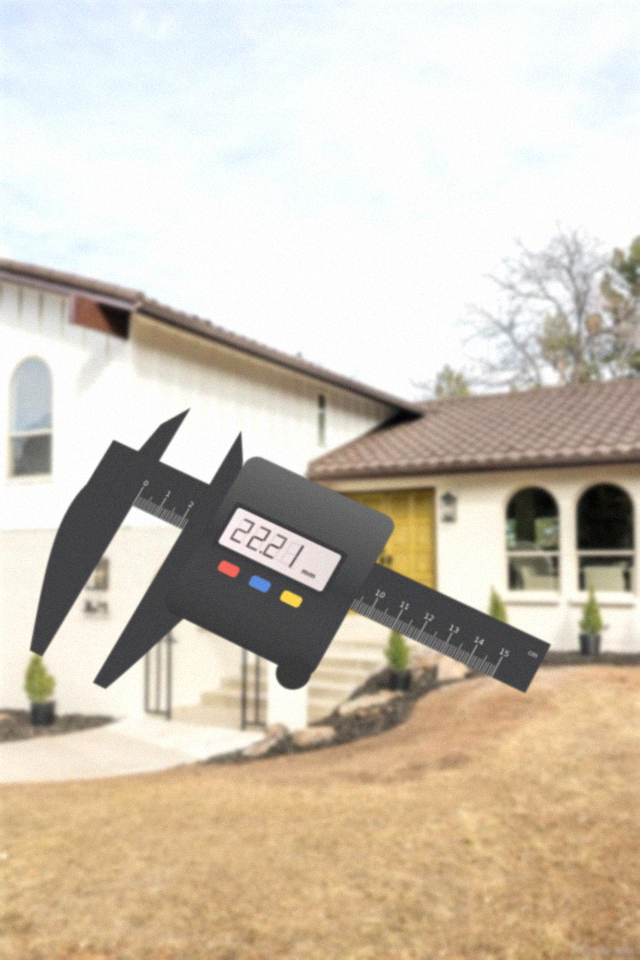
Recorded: 22.21 (mm)
